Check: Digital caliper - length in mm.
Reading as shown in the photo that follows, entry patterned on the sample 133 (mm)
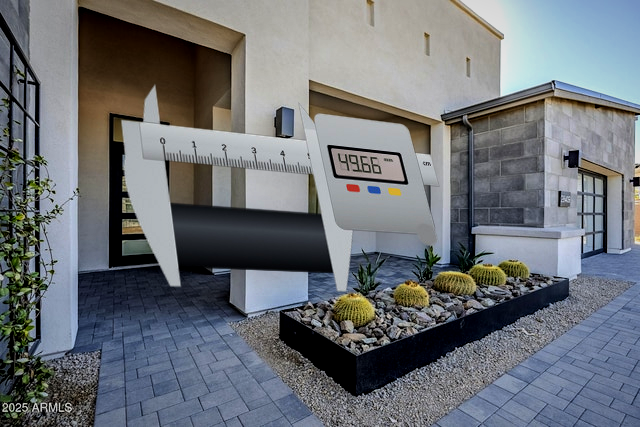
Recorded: 49.66 (mm)
